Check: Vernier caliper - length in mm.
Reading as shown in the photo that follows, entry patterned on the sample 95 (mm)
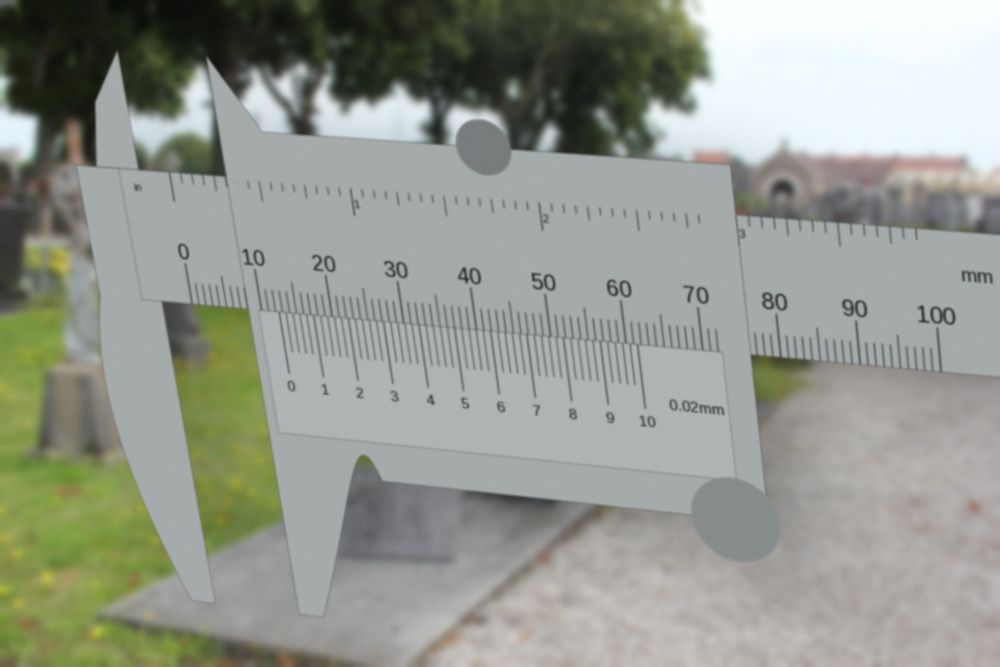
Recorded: 12.5 (mm)
